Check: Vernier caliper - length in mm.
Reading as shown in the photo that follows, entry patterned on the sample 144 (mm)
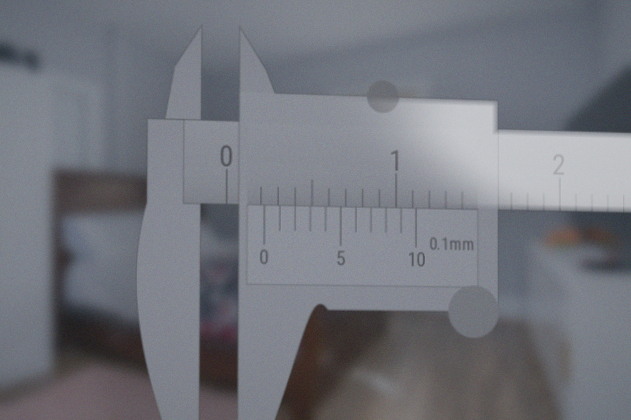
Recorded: 2.2 (mm)
